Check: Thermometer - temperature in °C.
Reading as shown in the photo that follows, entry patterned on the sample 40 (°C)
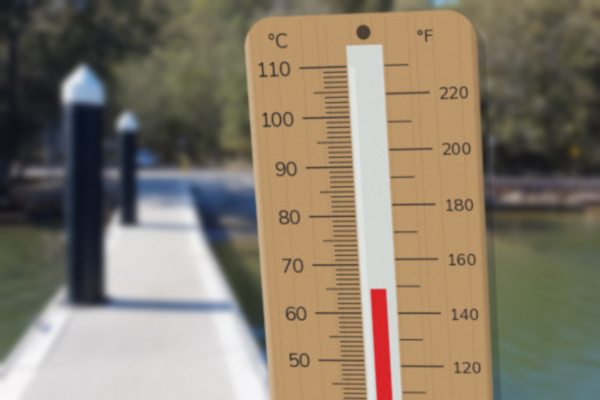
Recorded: 65 (°C)
